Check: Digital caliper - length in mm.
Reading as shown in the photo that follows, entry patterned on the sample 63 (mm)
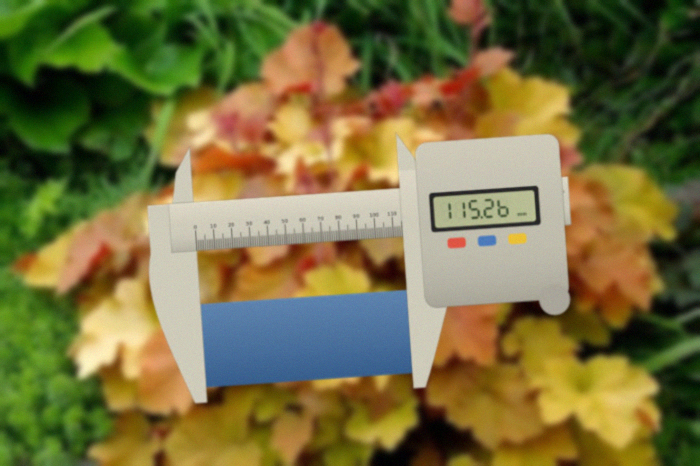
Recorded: 115.26 (mm)
